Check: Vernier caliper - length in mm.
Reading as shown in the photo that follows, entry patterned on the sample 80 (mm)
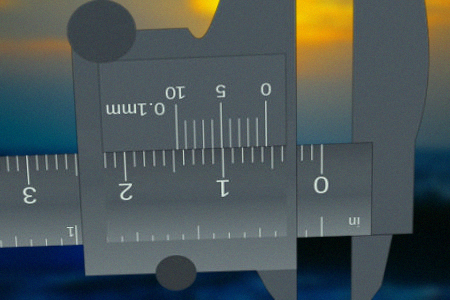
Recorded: 5.6 (mm)
